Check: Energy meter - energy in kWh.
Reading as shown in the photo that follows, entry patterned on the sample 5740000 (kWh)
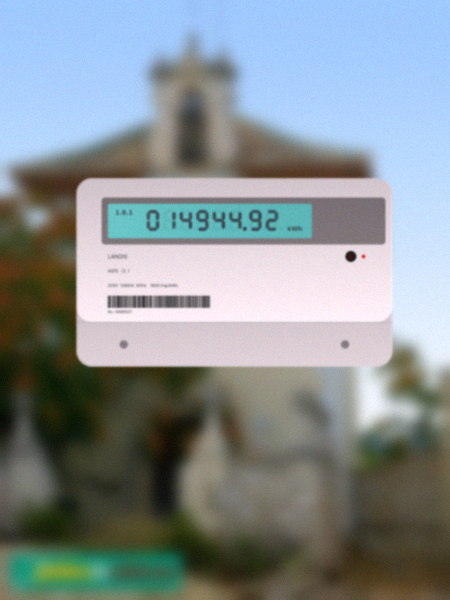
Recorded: 14944.92 (kWh)
